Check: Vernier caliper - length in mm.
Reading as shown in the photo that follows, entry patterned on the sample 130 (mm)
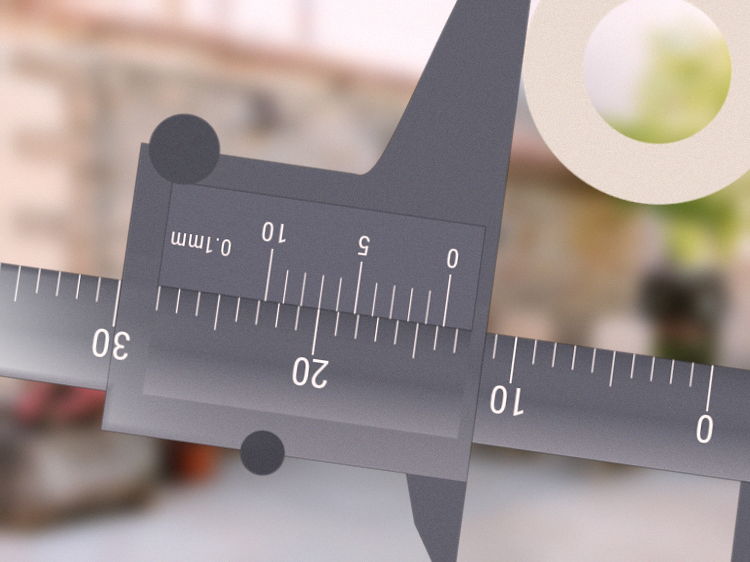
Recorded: 13.7 (mm)
